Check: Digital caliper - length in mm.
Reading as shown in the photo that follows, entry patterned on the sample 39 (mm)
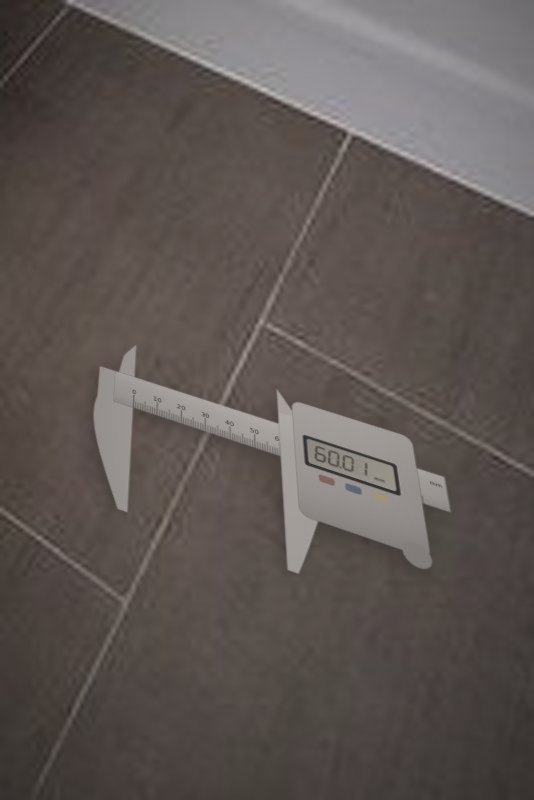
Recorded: 60.01 (mm)
